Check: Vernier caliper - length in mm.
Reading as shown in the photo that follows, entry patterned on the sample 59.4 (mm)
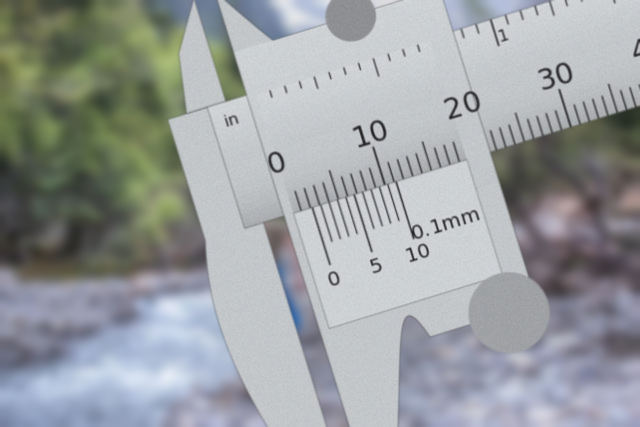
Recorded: 2.2 (mm)
